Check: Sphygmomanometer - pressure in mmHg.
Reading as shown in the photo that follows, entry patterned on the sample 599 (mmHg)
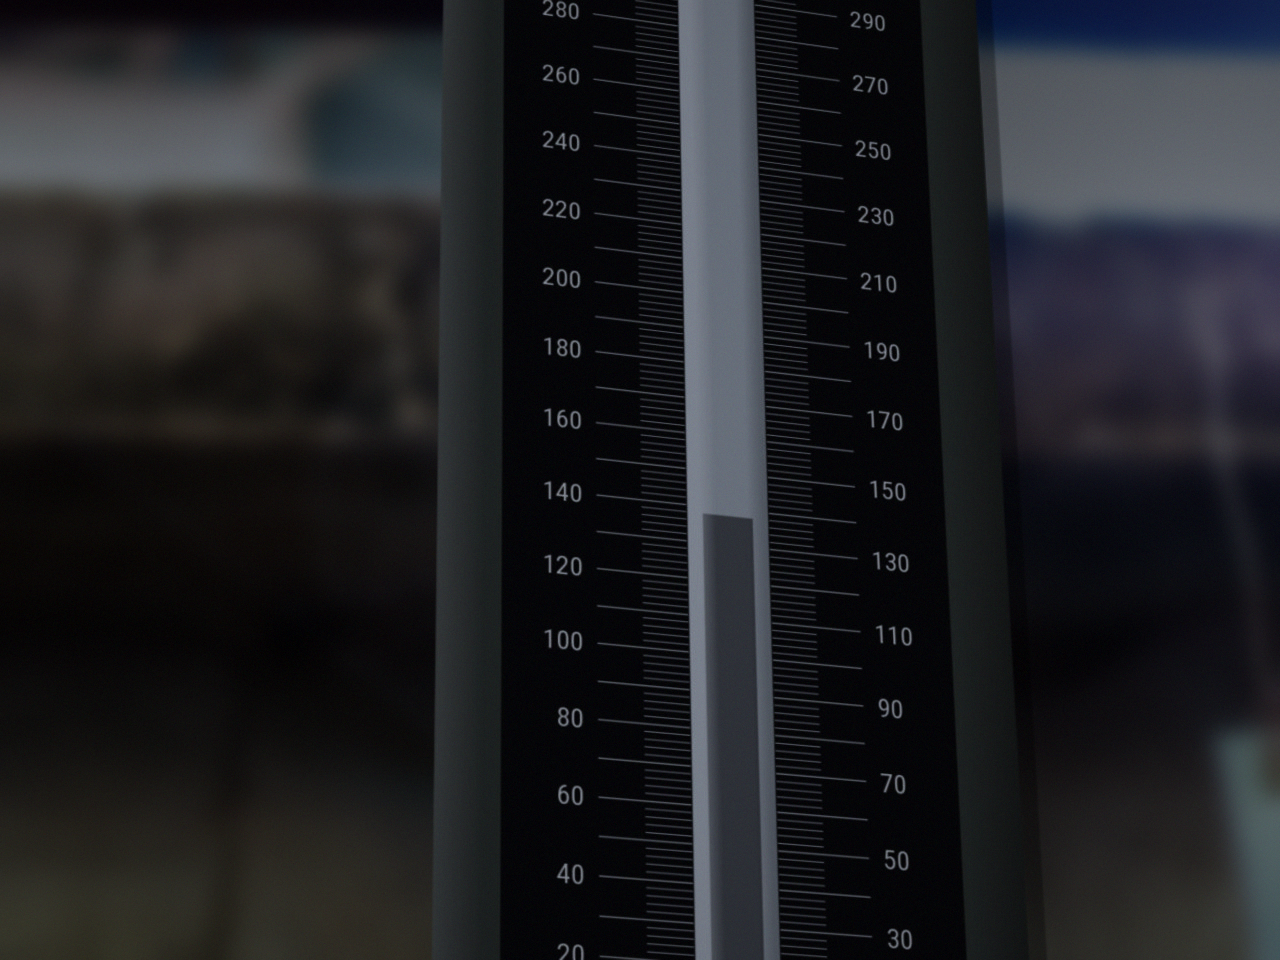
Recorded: 138 (mmHg)
